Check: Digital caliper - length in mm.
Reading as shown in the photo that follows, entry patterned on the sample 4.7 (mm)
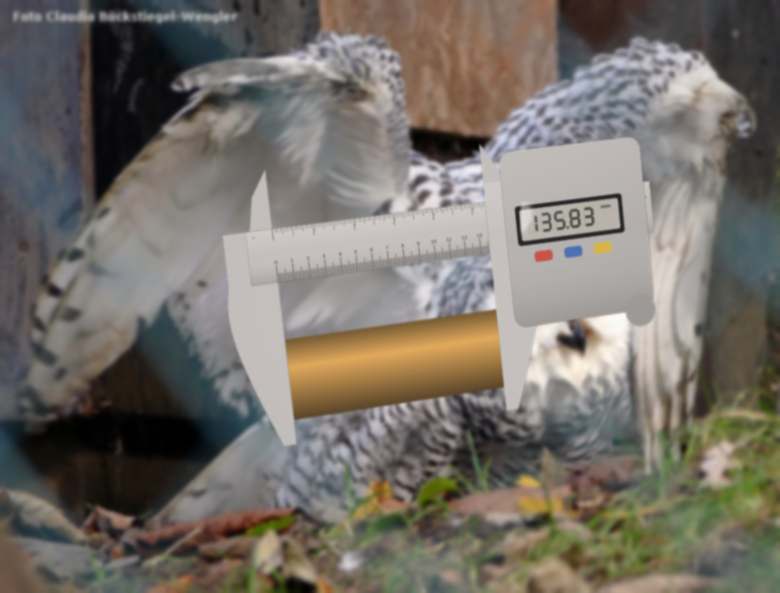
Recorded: 135.83 (mm)
